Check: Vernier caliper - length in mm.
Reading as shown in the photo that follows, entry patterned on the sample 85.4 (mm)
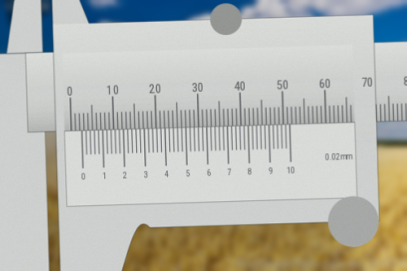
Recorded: 2.5 (mm)
